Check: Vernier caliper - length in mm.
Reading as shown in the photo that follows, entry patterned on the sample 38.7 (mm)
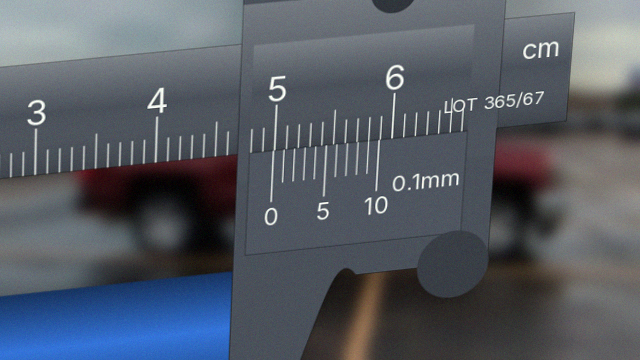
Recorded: 49.9 (mm)
